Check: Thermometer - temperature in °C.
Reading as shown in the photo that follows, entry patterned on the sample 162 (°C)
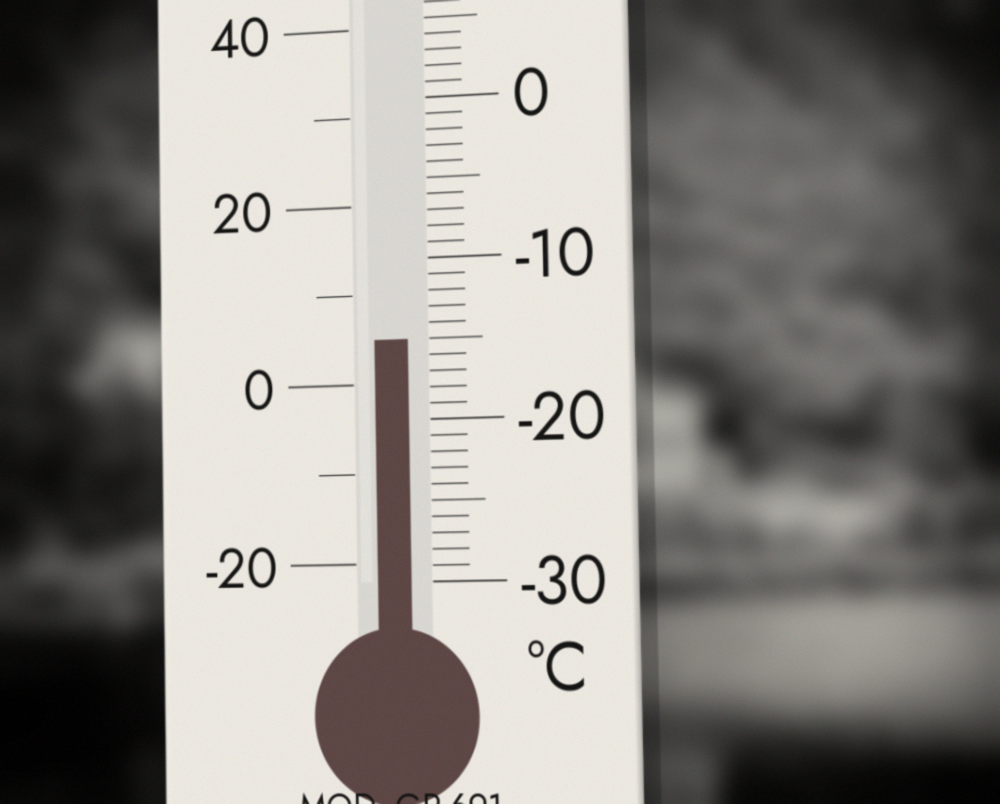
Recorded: -15 (°C)
